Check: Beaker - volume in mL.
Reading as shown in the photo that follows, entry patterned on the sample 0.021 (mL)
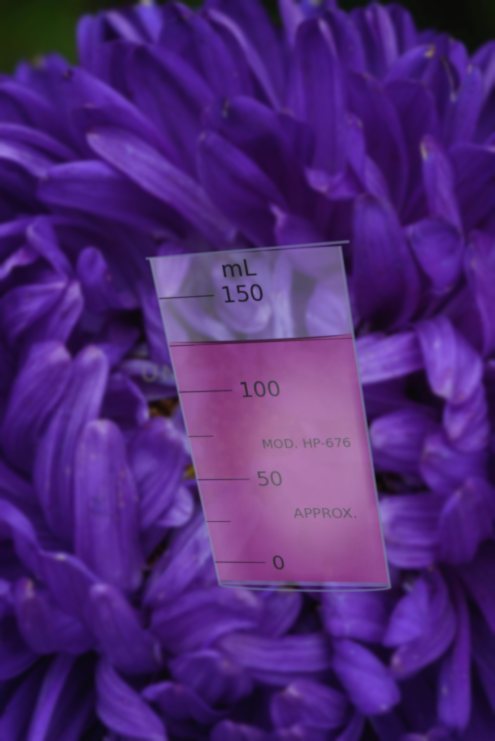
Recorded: 125 (mL)
